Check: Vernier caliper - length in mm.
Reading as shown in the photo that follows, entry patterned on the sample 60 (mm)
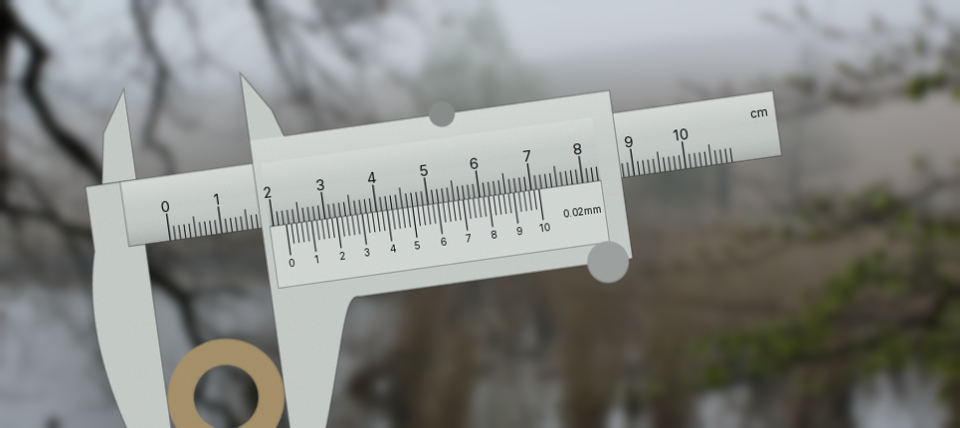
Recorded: 22.5 (mm)
